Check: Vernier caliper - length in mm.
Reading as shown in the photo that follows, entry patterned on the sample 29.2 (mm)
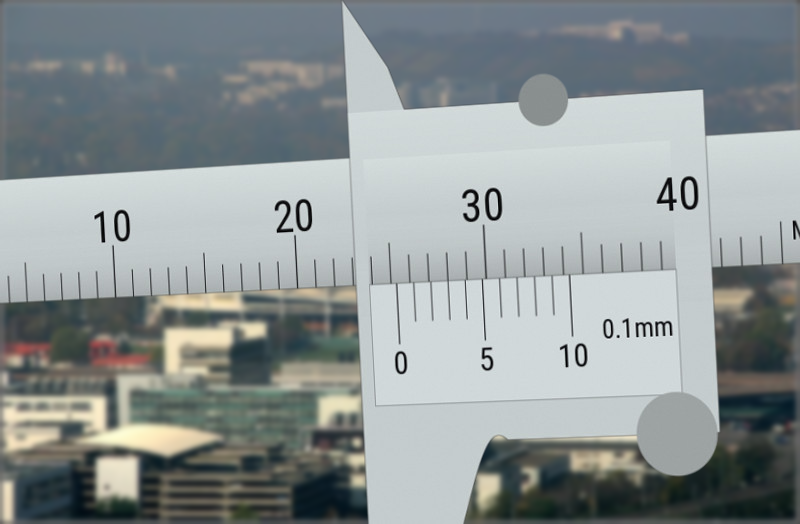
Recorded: 25.3 (mm)
